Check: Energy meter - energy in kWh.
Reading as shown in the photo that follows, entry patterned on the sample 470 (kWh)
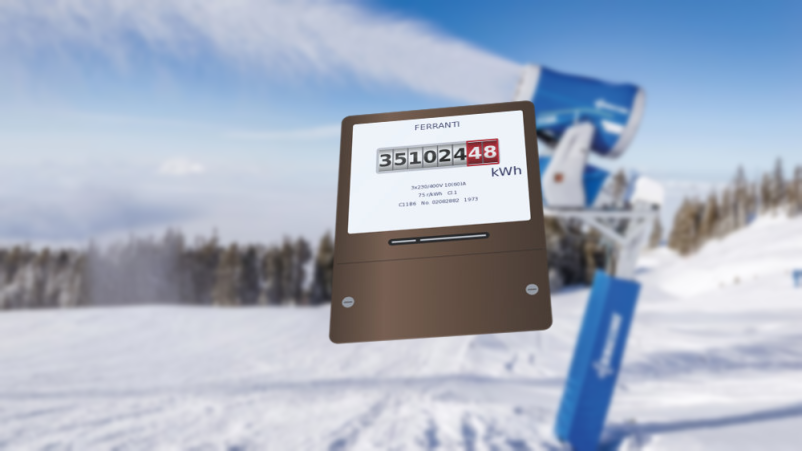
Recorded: 351024.48 (kWh)
